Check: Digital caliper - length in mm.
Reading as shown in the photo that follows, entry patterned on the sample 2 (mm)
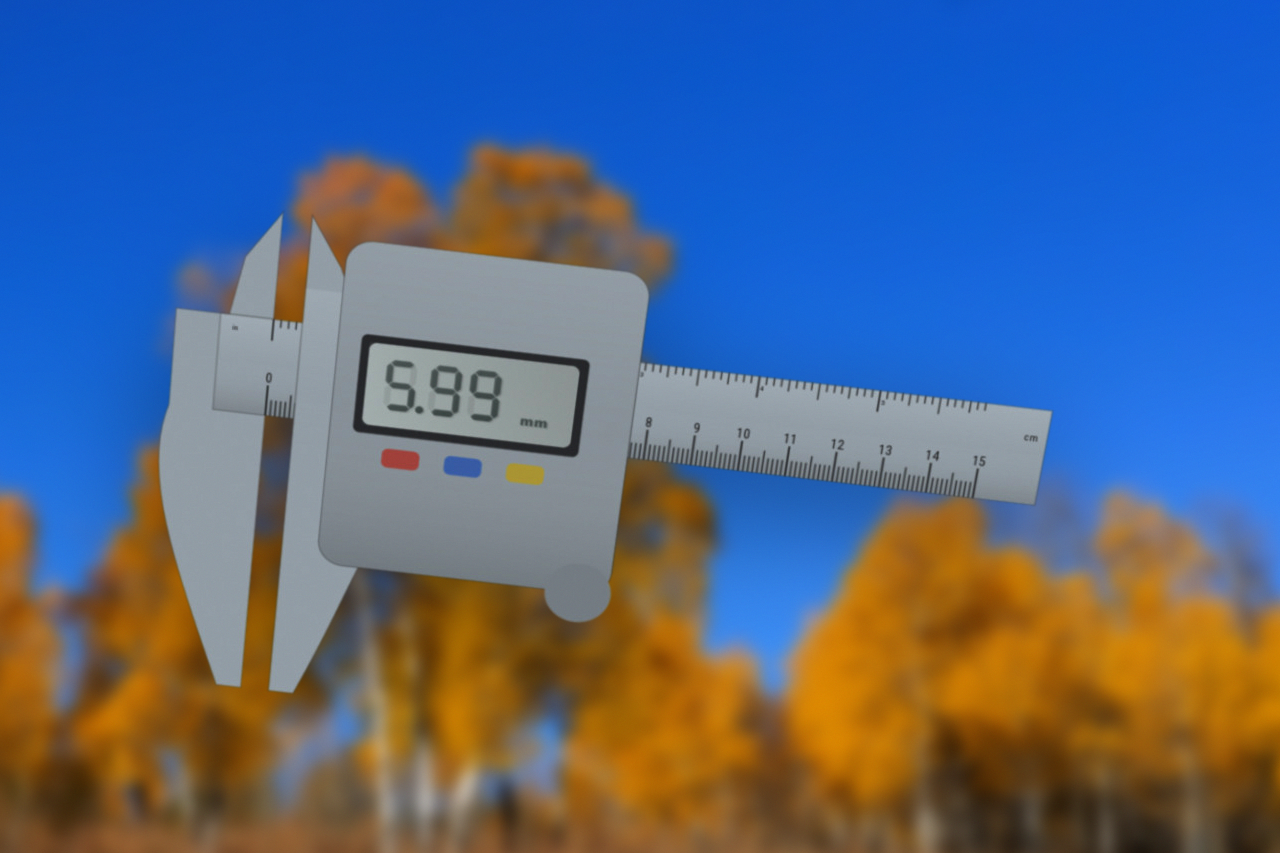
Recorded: 5.99 (mm)
